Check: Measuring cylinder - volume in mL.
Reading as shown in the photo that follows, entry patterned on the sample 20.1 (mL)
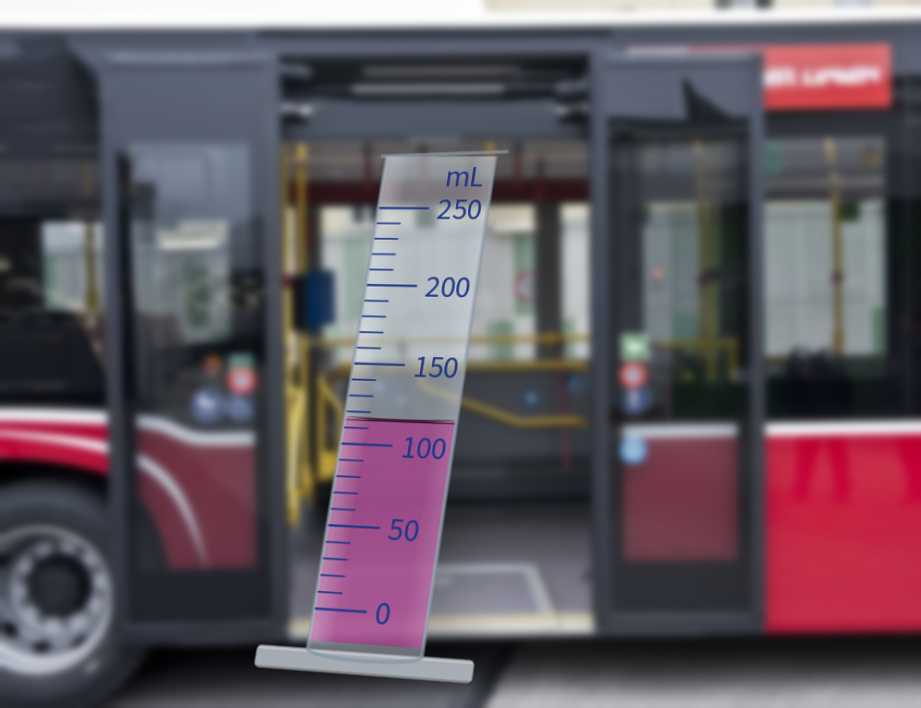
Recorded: 115 (mL)
